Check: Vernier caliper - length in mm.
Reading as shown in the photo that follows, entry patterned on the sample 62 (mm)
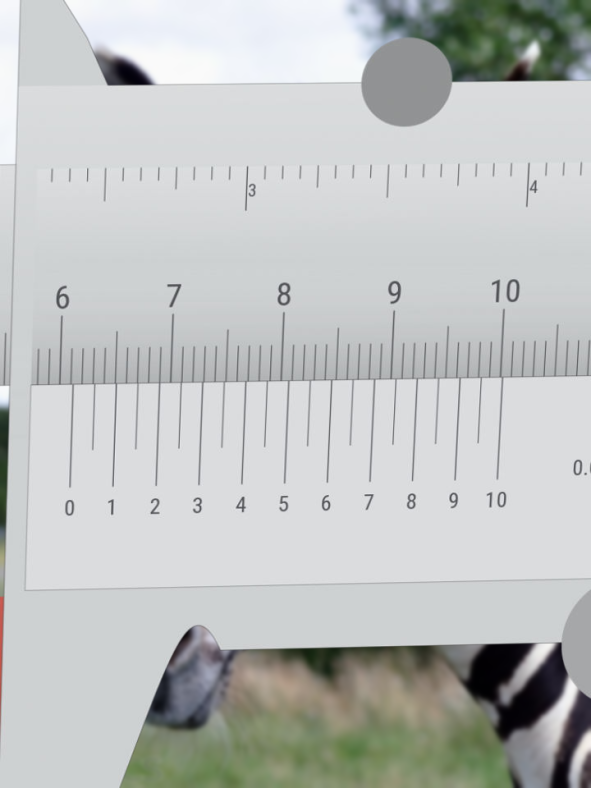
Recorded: 61.2 (mm)
